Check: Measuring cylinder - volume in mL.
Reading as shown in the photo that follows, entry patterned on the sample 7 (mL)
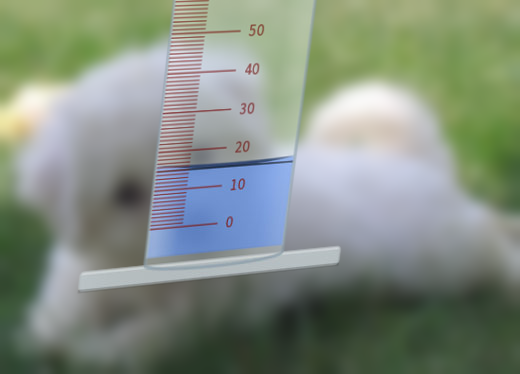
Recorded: 15 (mL)
